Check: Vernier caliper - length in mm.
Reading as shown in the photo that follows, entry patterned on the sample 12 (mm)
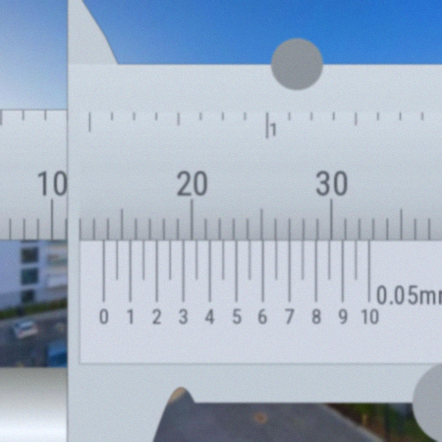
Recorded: 13.7 (mm)
